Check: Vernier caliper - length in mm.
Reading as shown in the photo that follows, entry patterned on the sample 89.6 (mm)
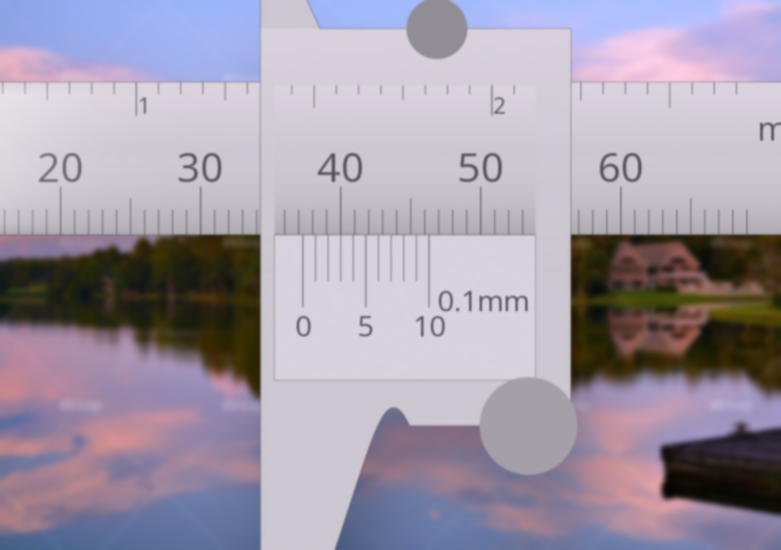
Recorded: 37.3 (mm)
